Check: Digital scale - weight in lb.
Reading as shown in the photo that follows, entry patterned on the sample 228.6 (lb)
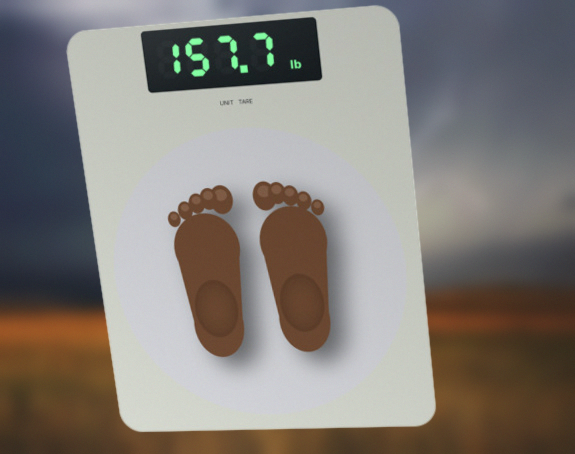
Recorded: 157.7 (lb)
